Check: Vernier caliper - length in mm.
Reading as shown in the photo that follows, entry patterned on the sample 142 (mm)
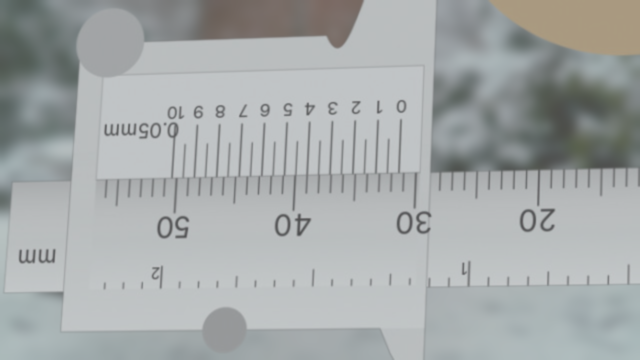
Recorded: 31.4 (mm)
